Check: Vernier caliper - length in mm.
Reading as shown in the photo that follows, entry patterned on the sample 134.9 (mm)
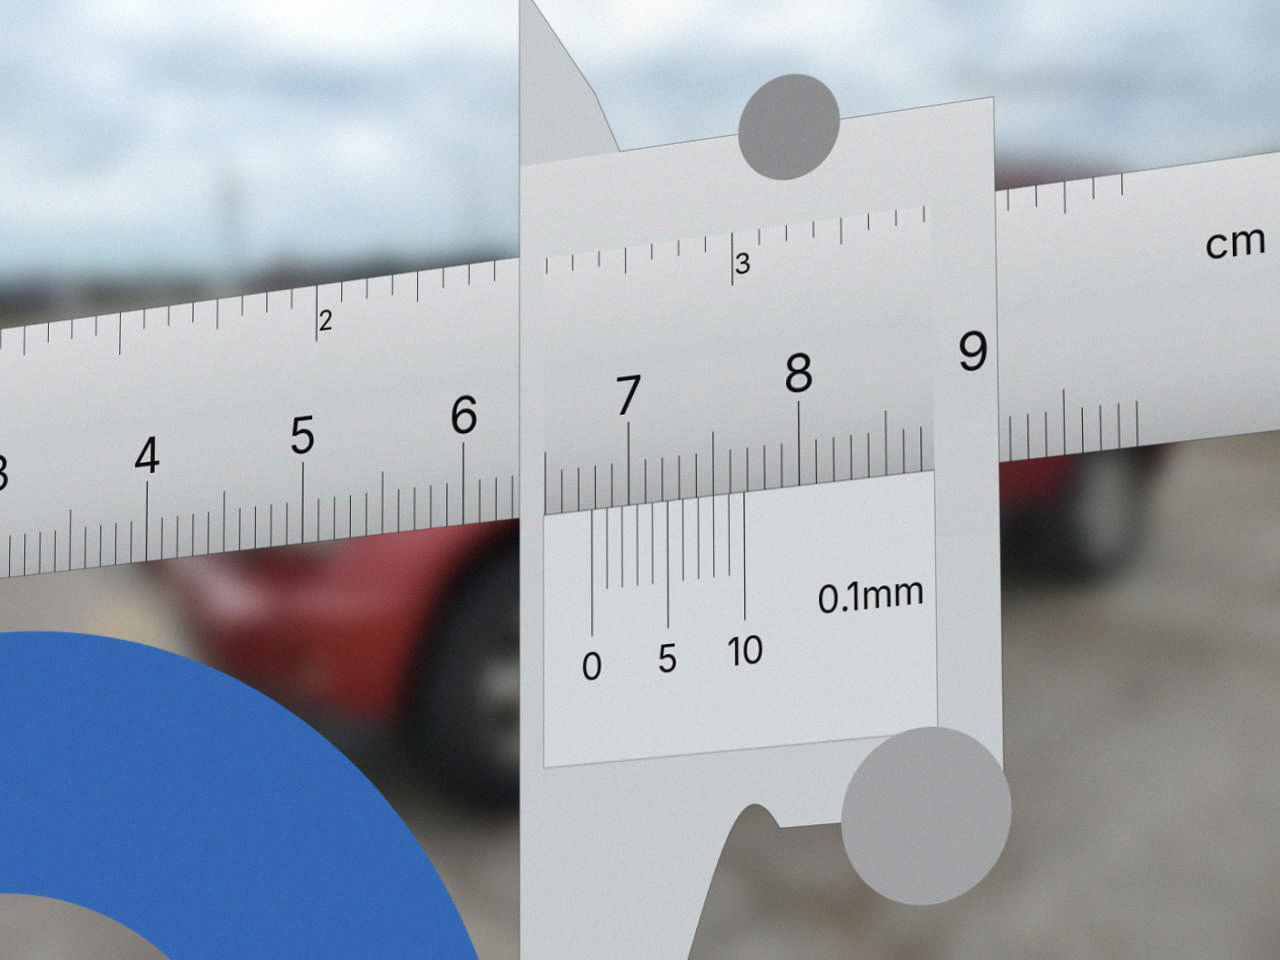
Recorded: 67.8 (mm)
